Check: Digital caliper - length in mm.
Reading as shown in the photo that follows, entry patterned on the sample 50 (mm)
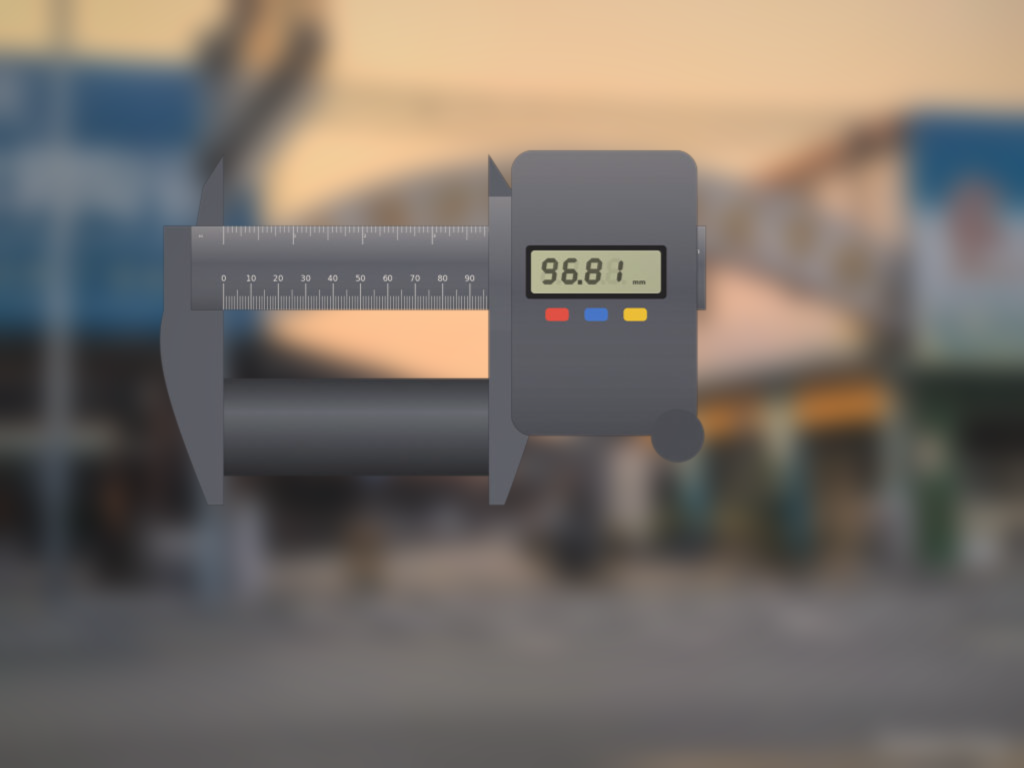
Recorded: 96.81 (mm)
